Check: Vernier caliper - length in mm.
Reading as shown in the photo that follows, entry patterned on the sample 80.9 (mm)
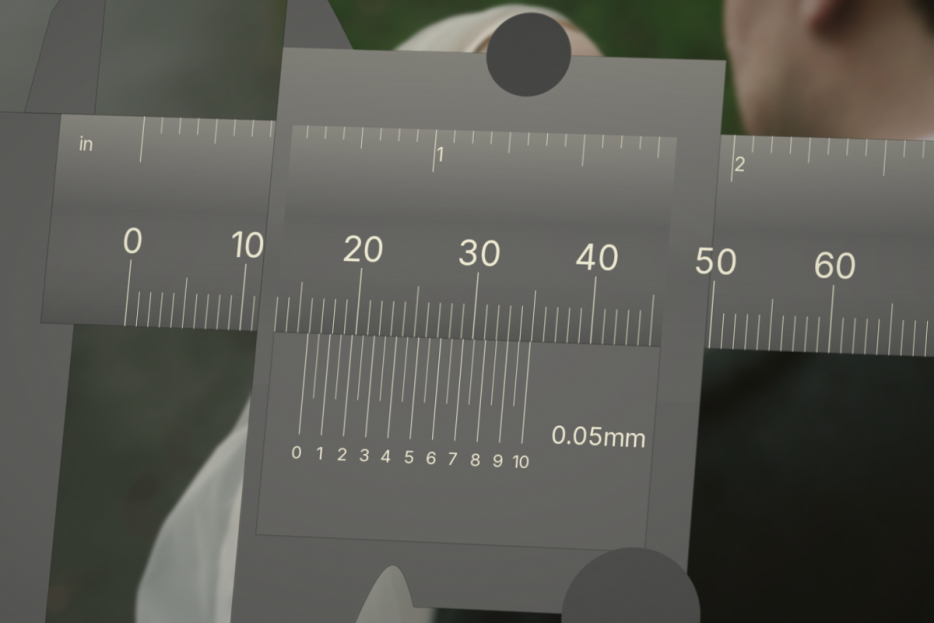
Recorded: 15.9 (mm)
